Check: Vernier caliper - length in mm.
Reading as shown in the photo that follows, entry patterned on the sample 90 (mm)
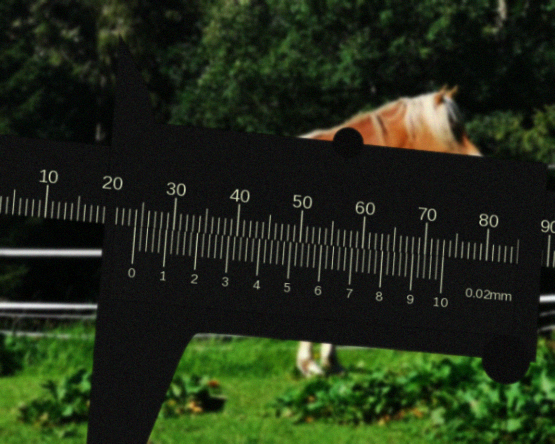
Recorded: 24.0 (mm)
